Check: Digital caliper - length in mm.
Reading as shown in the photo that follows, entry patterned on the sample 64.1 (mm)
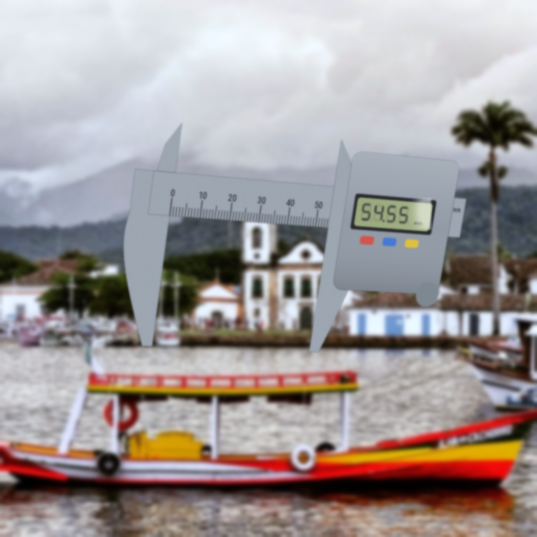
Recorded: 54.55 (mm)
